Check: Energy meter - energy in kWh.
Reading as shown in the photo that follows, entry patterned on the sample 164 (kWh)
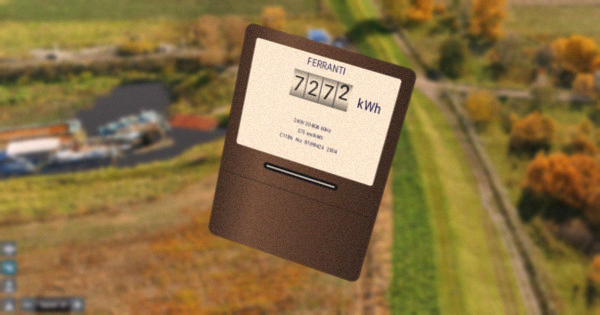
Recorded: 7272 (kWh)
